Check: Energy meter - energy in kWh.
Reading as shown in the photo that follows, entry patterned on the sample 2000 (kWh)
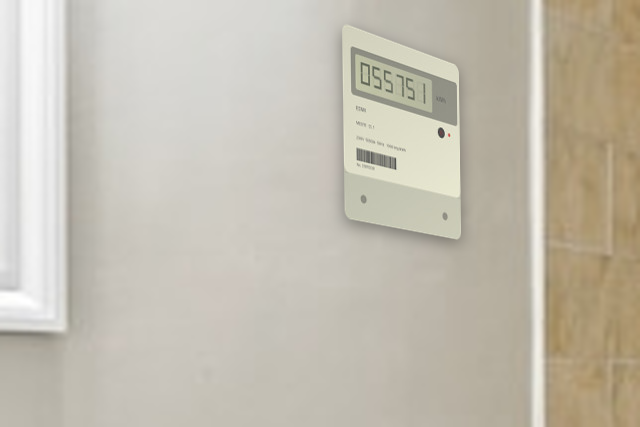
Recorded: 55751 (kWh)
